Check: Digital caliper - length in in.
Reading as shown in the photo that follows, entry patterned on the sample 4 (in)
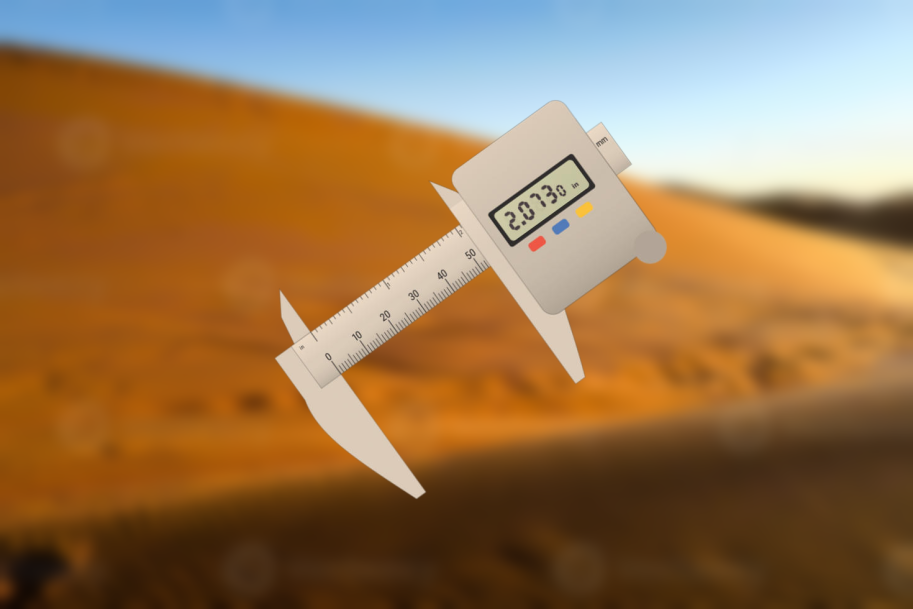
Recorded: 2.0730 (in)
